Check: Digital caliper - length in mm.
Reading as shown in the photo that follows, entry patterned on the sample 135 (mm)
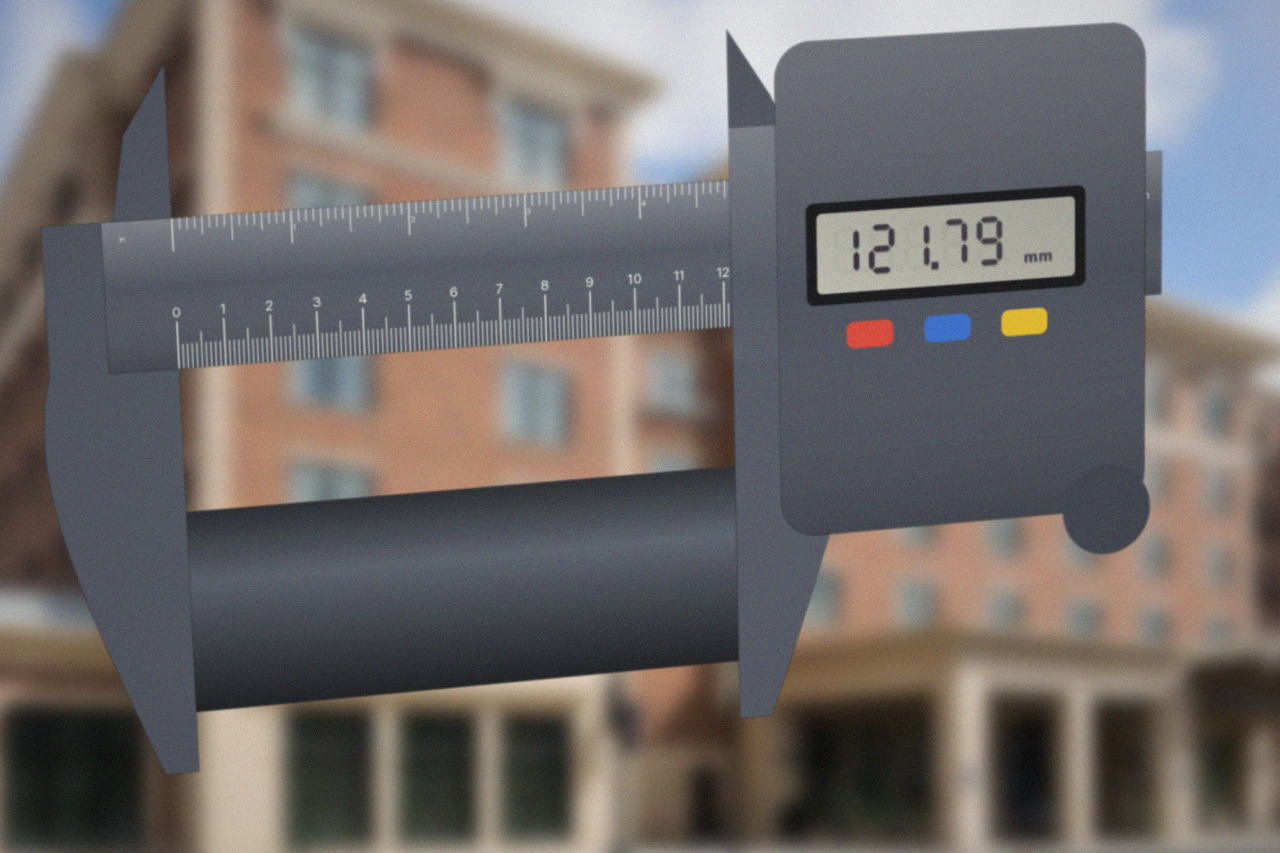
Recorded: 121.79 (mm)
